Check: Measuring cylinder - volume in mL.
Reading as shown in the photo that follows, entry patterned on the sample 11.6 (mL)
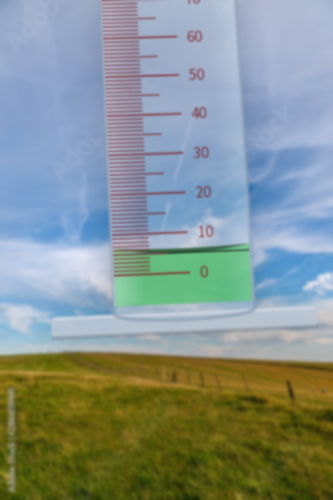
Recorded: 5 (mL)
